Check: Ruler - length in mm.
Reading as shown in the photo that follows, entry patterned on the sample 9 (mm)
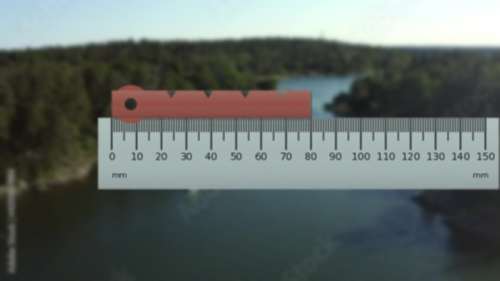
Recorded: 80 (mm)
